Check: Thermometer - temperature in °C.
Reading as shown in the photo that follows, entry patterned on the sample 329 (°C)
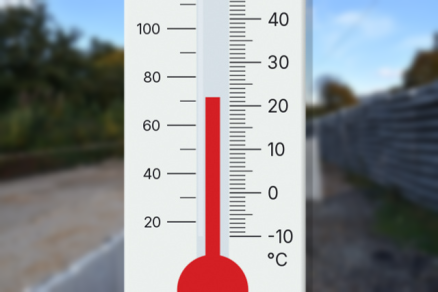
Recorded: 22 (°C)
